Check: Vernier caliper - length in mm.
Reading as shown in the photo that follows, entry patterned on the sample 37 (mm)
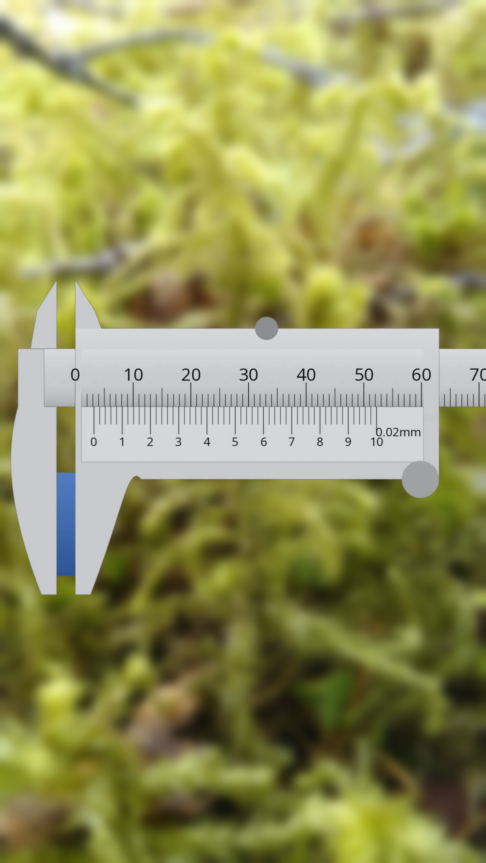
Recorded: 3.2 (mm)
